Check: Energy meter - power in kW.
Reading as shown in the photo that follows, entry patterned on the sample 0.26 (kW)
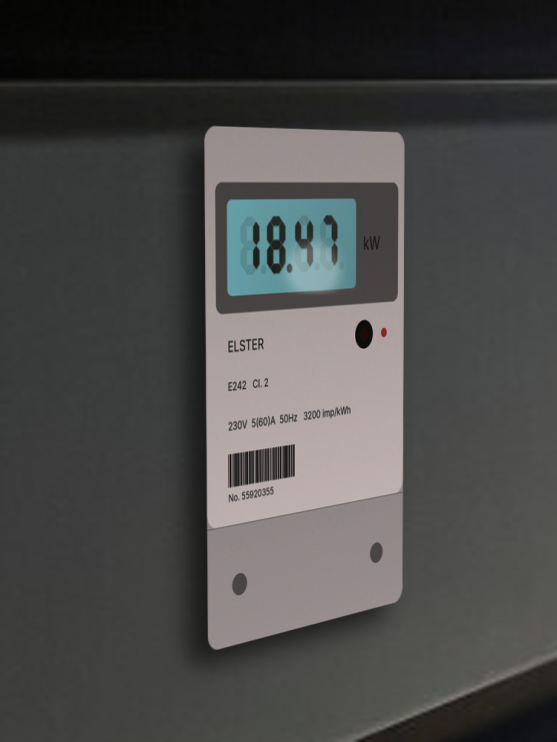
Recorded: 18.47 (kW)
